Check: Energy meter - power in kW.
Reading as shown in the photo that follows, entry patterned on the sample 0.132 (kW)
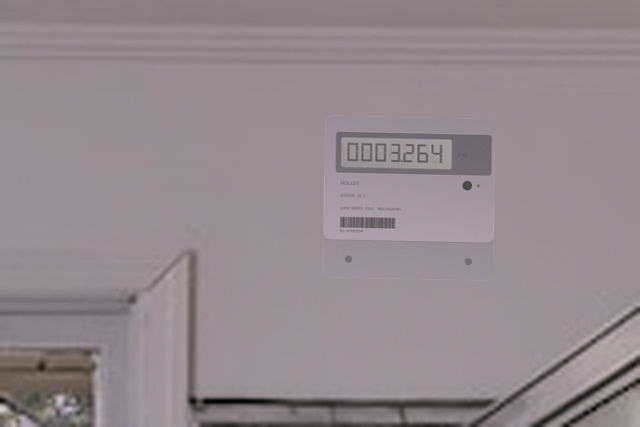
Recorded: 3.264 (kW)
